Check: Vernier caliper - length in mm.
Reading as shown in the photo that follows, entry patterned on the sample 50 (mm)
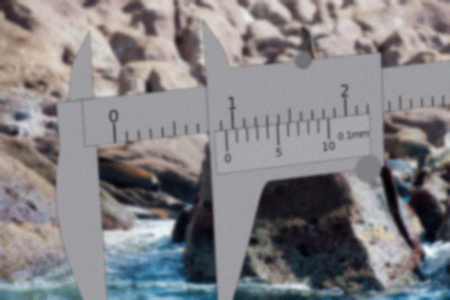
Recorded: 9.4 (mm)
